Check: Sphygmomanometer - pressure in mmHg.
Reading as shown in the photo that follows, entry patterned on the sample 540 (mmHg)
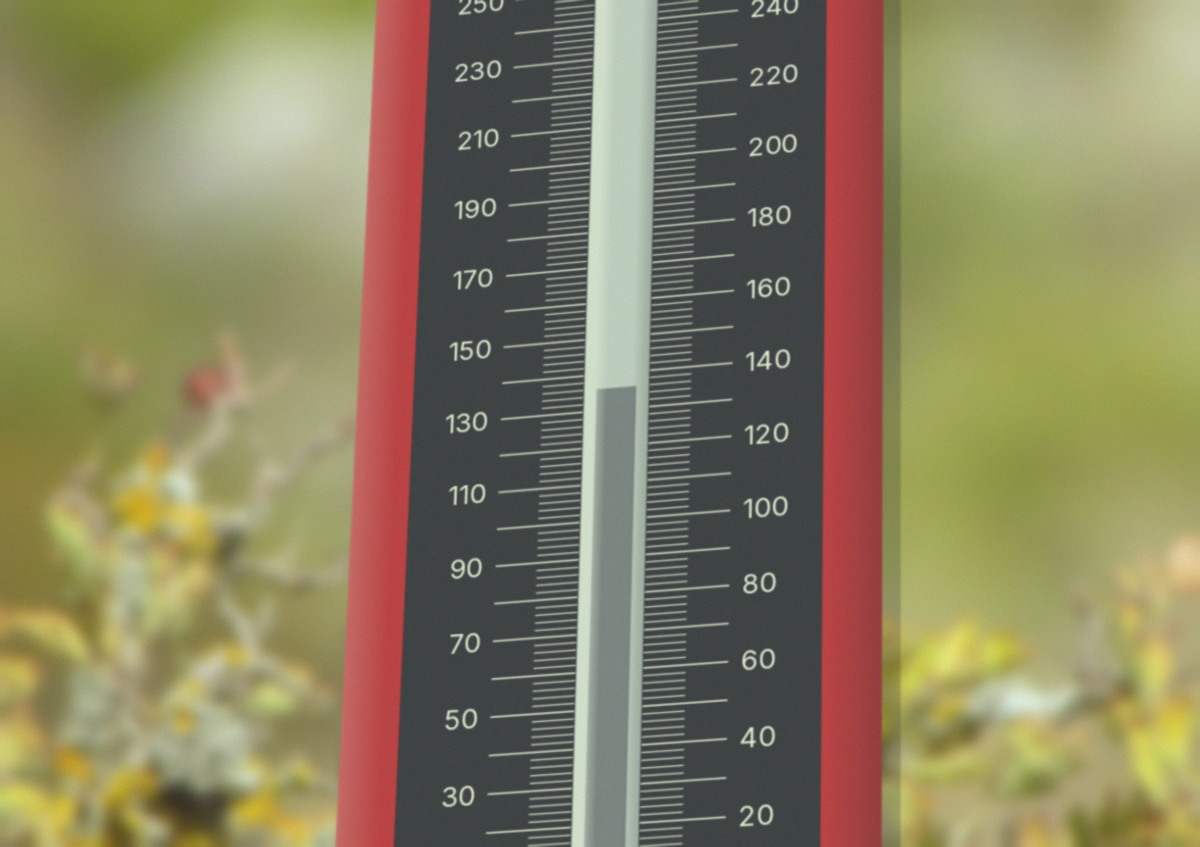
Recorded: 136 (mmHg)
